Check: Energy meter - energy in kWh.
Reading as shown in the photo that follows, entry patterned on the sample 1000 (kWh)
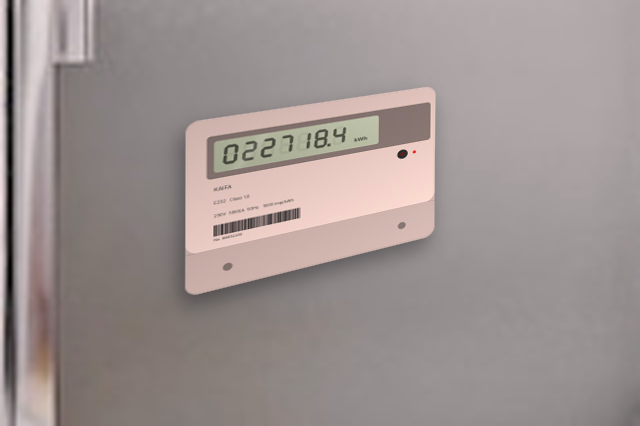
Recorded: 22718.4 (kWh)
